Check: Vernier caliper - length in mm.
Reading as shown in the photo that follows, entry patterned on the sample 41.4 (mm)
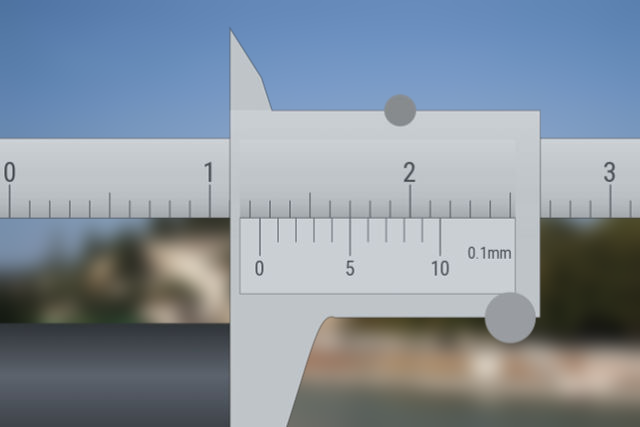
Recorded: 12.5 (mm)
